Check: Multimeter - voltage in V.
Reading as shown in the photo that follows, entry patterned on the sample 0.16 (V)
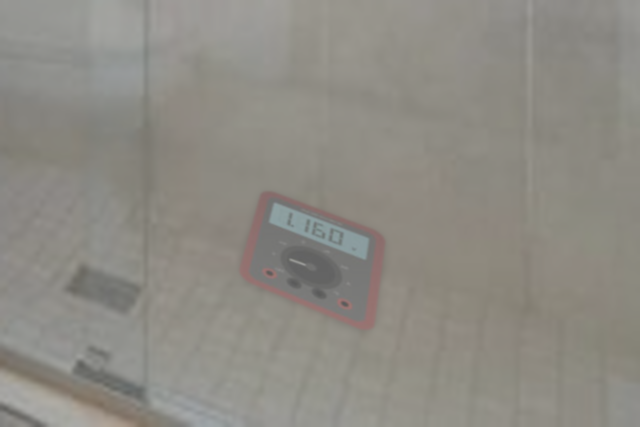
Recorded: 1.160 (V)
